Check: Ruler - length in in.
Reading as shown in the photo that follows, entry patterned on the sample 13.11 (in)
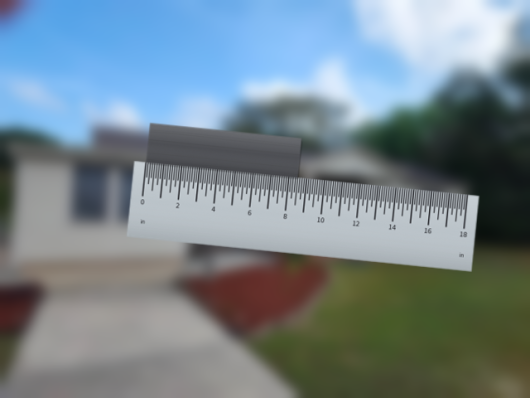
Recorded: 8.5 (in)
